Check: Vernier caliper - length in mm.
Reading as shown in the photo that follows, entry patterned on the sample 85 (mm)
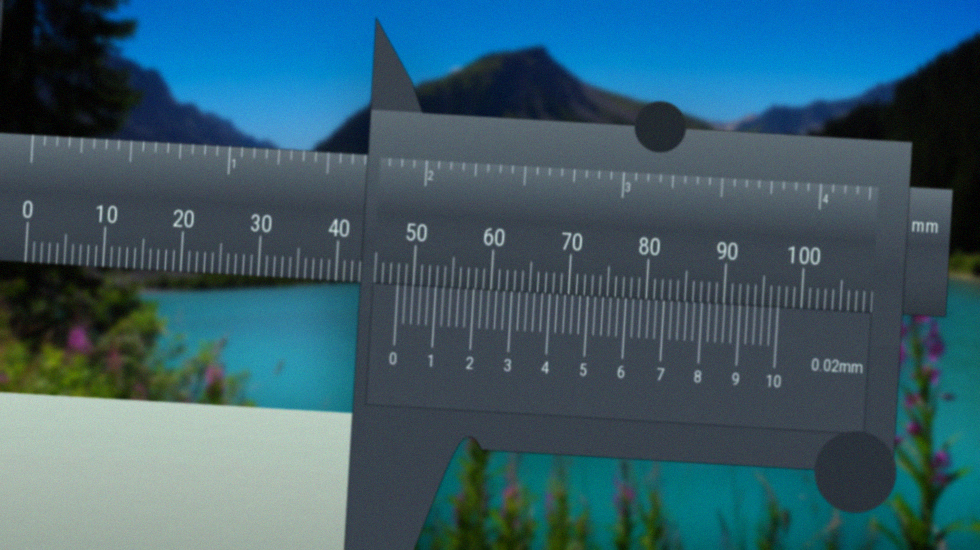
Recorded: 48.0 (mm)
